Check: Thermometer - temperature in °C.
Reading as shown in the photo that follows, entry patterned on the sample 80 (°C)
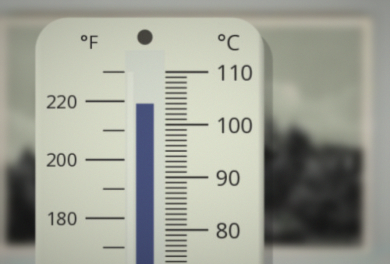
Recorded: 104 (°C)
